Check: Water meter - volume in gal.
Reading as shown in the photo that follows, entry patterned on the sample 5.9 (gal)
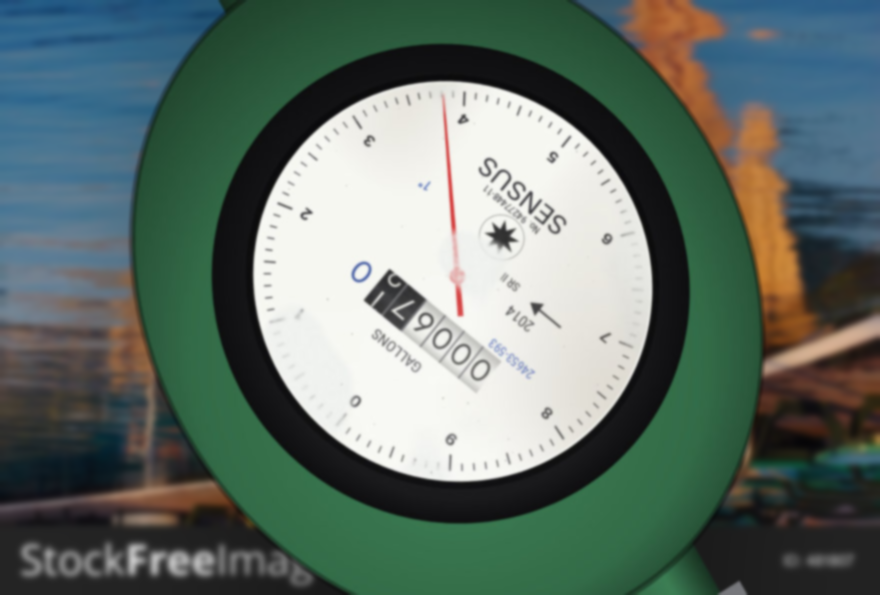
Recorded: 6713.8 (gal)
